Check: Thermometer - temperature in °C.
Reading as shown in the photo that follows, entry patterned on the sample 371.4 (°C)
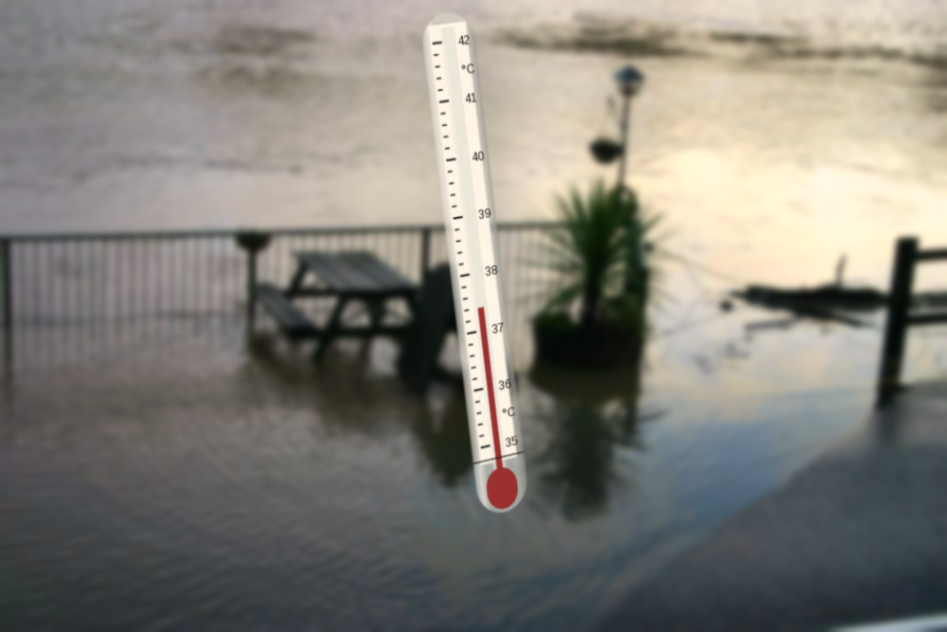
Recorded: 37.4 (°C)
